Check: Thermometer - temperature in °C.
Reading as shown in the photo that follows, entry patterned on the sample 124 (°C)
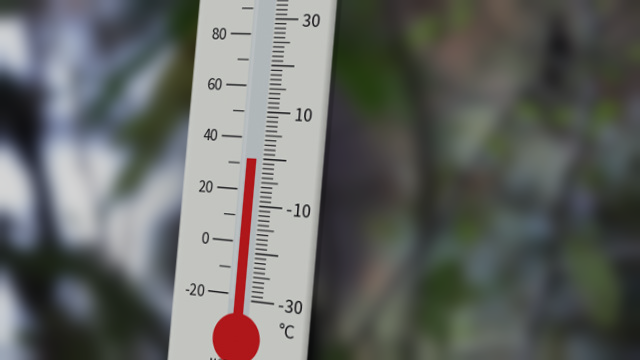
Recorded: 0 (°C)
